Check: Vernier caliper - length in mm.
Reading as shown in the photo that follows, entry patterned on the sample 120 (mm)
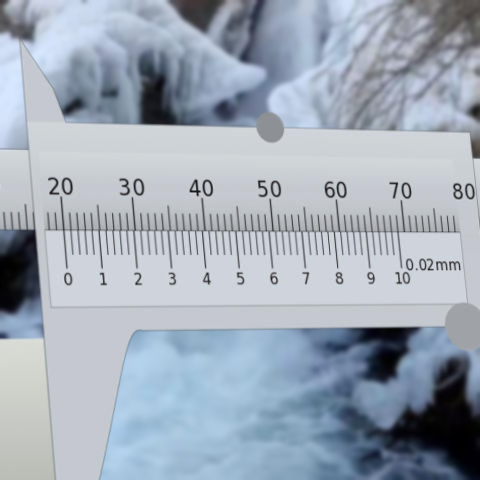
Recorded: 20.0 (mm)
